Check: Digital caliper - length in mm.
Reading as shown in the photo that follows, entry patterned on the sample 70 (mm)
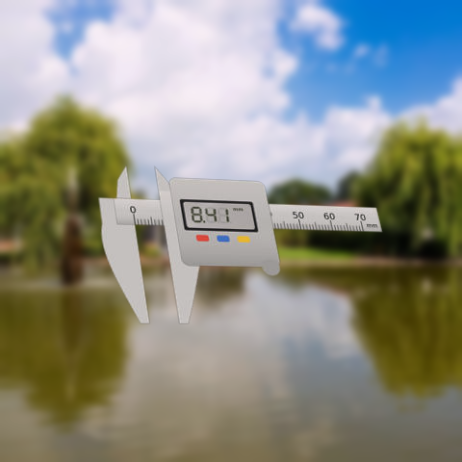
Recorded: 8.41 (mm)
